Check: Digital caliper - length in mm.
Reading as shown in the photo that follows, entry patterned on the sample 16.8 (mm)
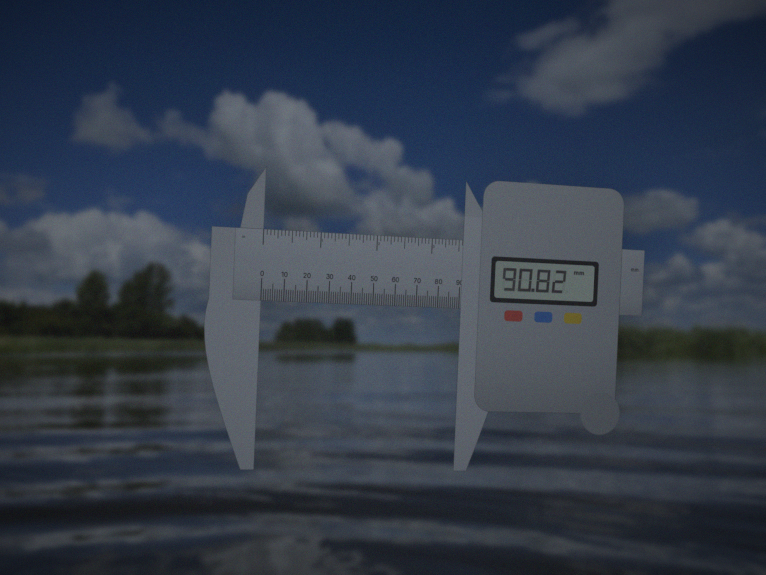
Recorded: 90.82 (mm)
